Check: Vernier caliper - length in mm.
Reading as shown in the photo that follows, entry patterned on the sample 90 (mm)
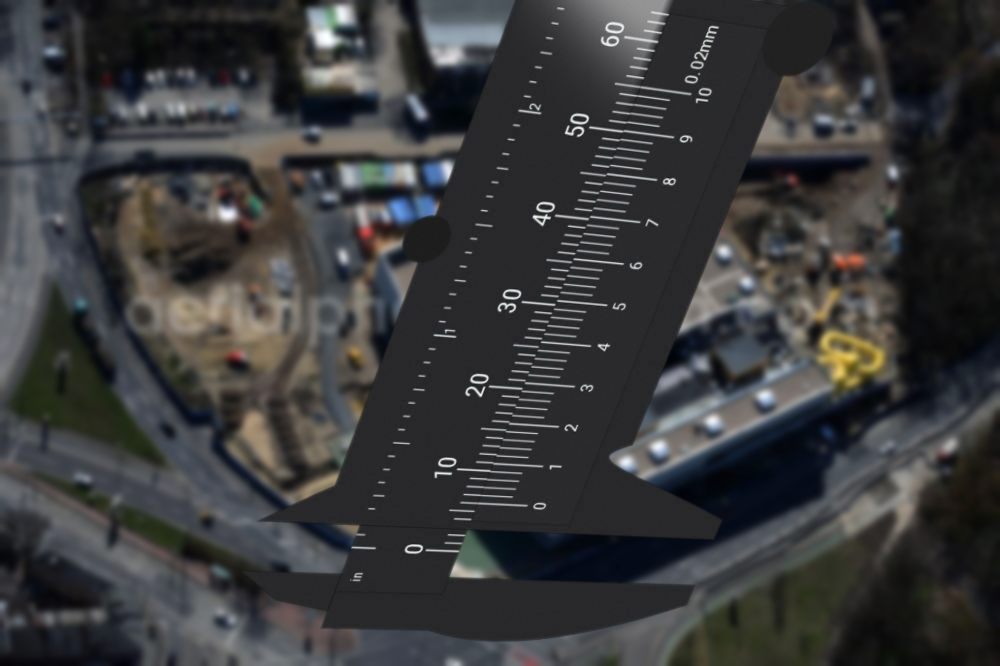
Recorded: 6.0 (mm)
